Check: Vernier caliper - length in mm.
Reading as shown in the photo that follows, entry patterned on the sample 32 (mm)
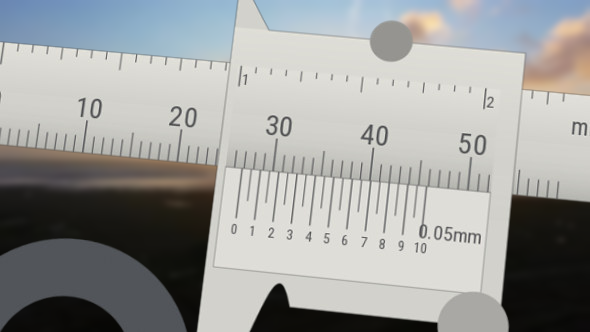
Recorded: 26.8 (mm)
